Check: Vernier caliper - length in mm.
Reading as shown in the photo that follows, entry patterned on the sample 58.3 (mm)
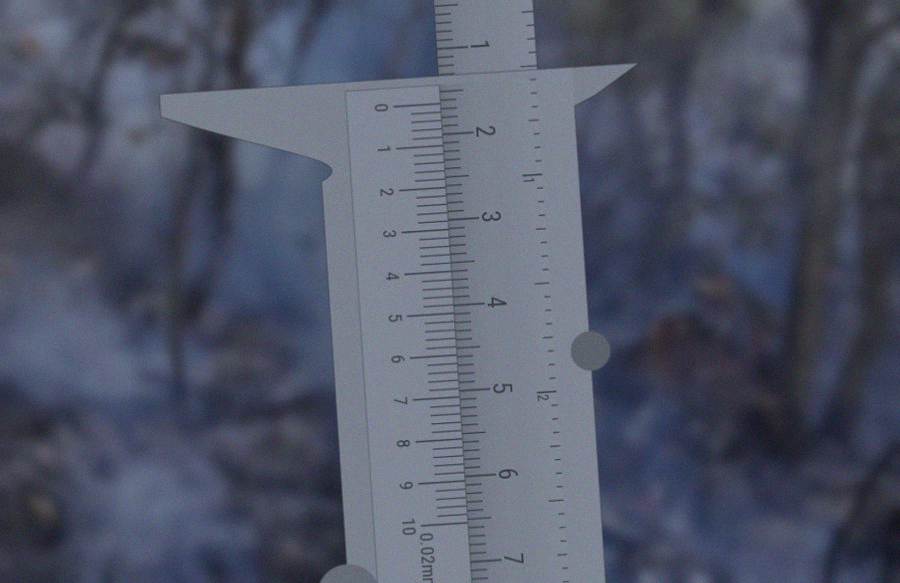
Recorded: 16.4 (mm)
